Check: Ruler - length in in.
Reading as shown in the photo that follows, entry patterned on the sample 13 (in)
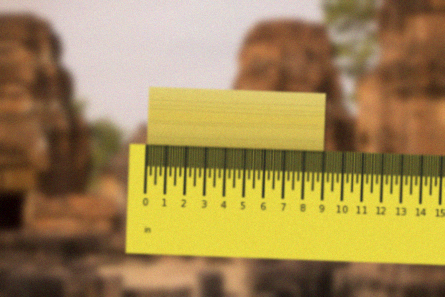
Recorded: 9 (in)
